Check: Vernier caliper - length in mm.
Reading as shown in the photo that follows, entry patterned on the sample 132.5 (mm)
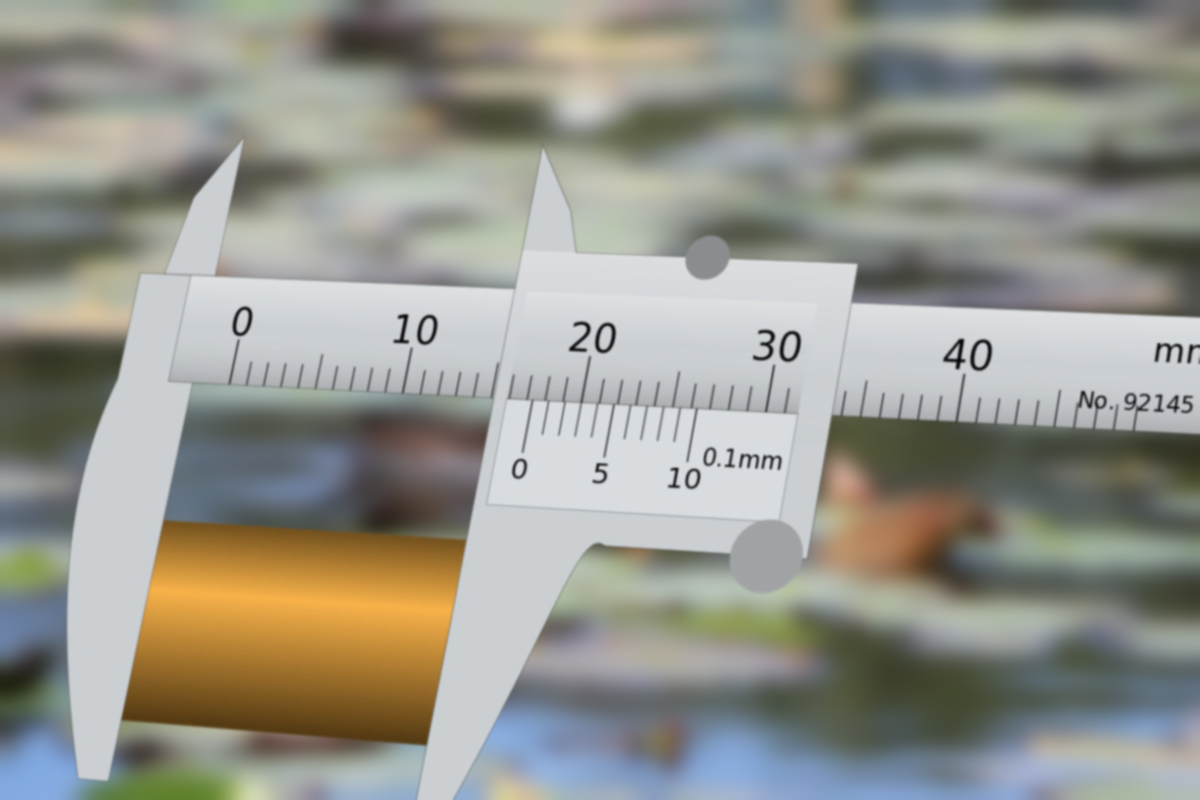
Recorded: 17.3 (mm)
